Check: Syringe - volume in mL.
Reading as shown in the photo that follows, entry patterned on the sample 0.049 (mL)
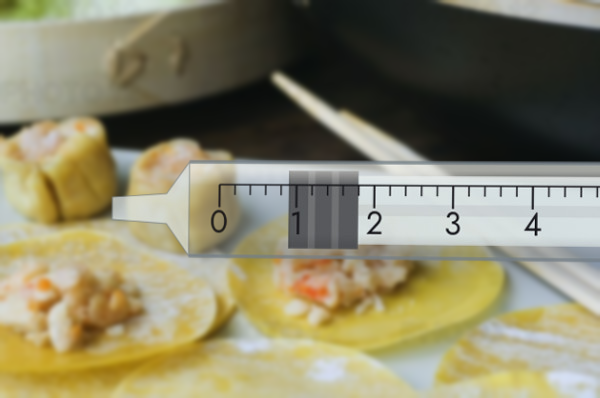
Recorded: 0.9 (mL)
